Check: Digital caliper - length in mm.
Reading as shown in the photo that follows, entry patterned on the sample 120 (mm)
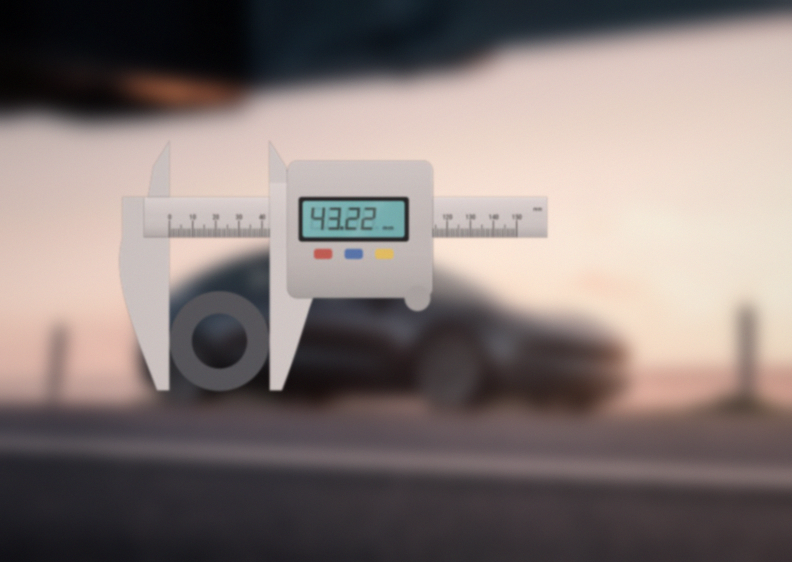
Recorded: 43.22 (mm)
